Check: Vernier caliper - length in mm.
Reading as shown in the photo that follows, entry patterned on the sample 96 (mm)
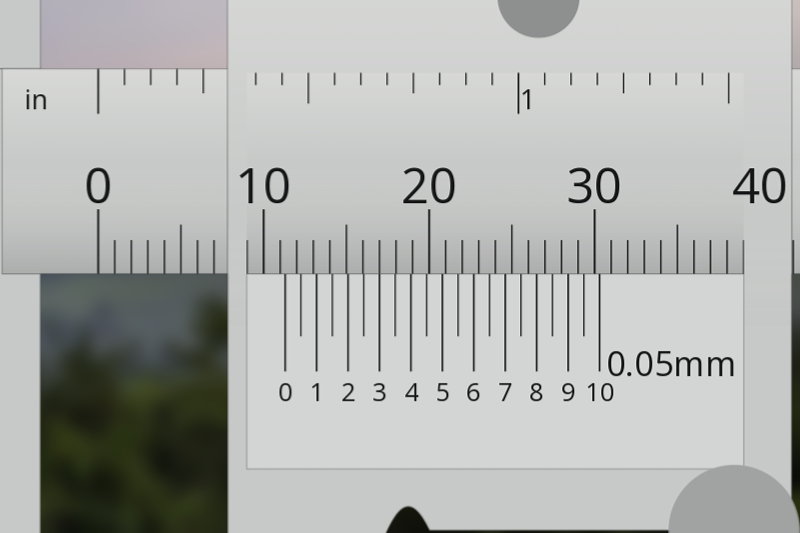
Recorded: 11.3 (mm)
